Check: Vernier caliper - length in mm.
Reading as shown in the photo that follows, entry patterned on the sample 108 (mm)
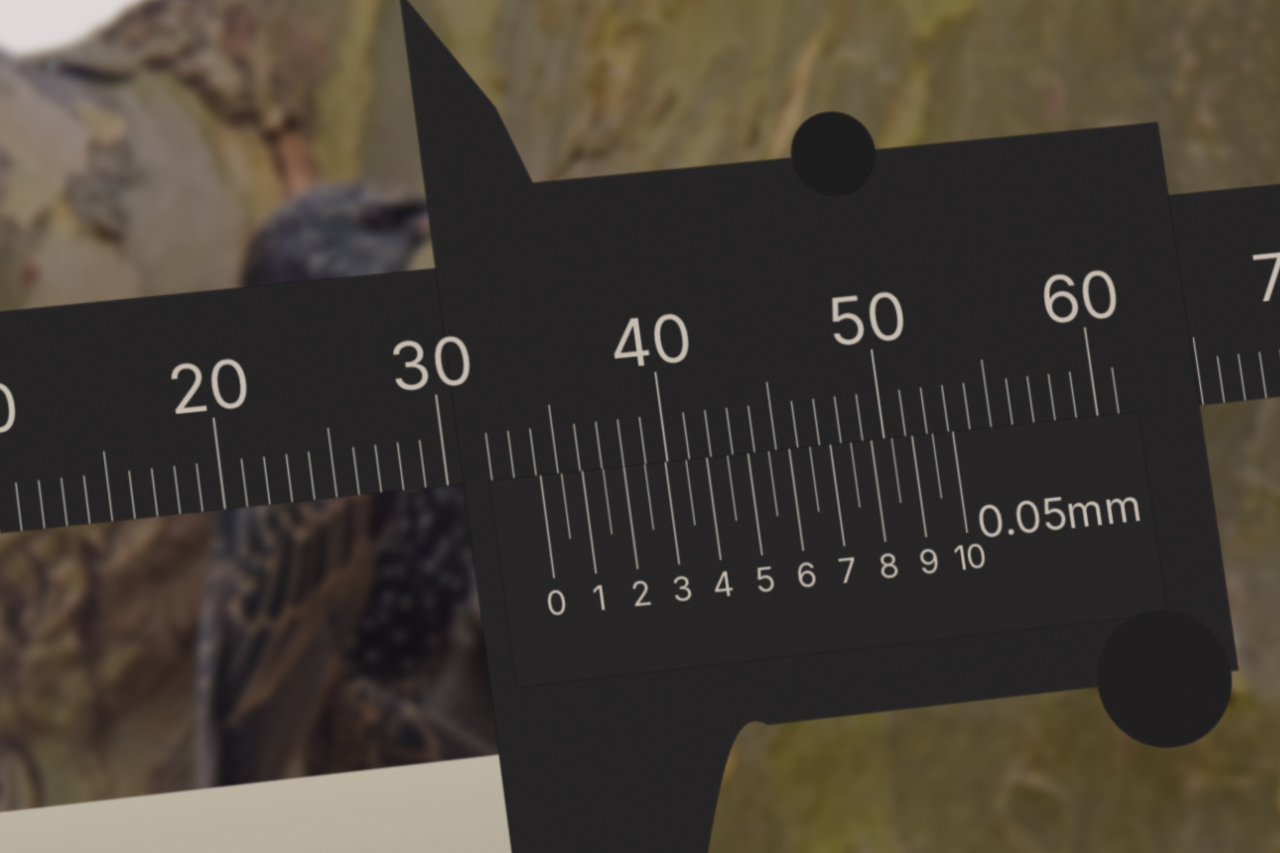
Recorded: 34.2 (mm)
